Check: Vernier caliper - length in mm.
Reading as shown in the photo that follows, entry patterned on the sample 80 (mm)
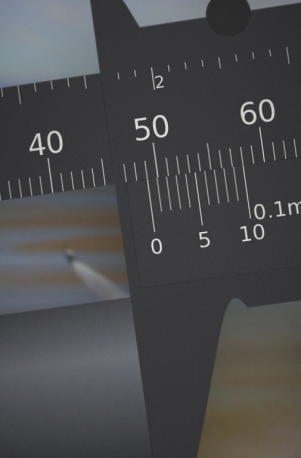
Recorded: 49.0 (mm)
